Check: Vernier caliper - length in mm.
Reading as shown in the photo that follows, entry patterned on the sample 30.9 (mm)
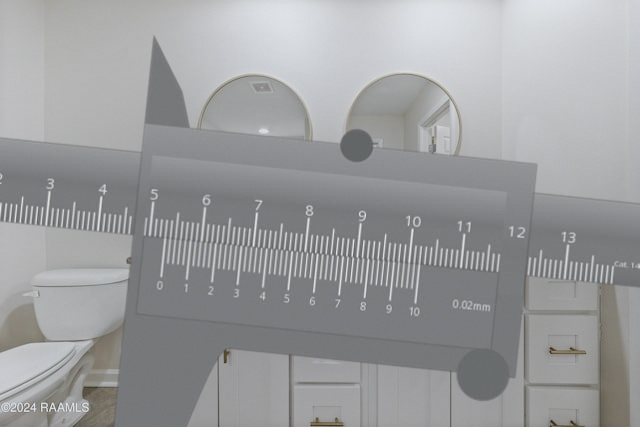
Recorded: 53.0 (mm)
